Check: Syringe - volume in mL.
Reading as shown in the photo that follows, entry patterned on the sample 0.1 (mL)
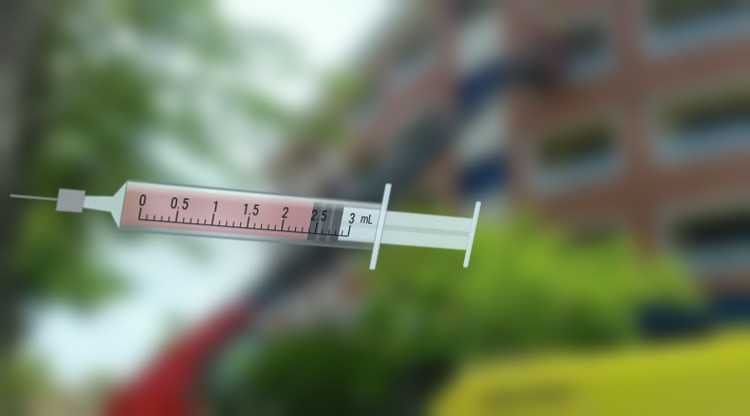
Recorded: 2.4 (mL)
